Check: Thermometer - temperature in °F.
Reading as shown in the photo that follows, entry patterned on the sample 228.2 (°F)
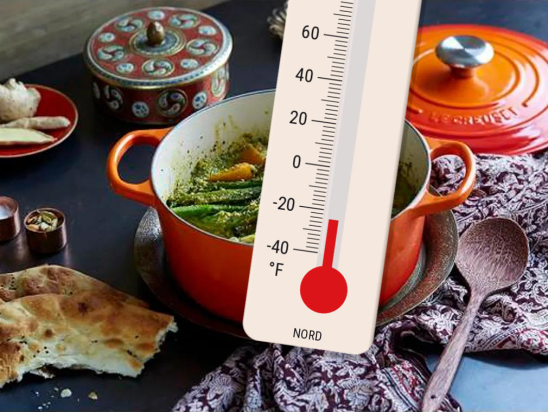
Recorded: -24 (°F)
